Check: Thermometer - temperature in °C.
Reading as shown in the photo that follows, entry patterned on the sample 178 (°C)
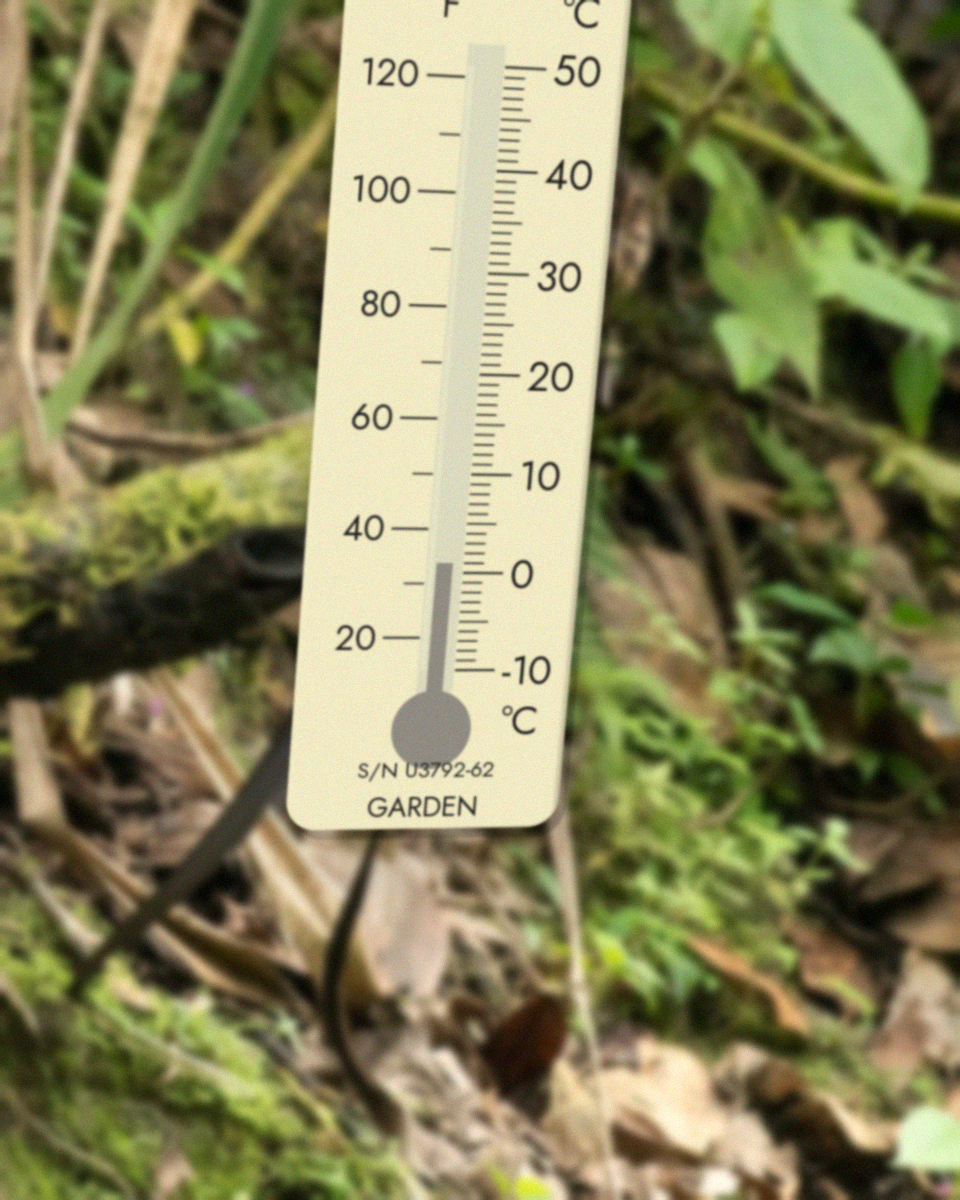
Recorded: 1 (°C)
